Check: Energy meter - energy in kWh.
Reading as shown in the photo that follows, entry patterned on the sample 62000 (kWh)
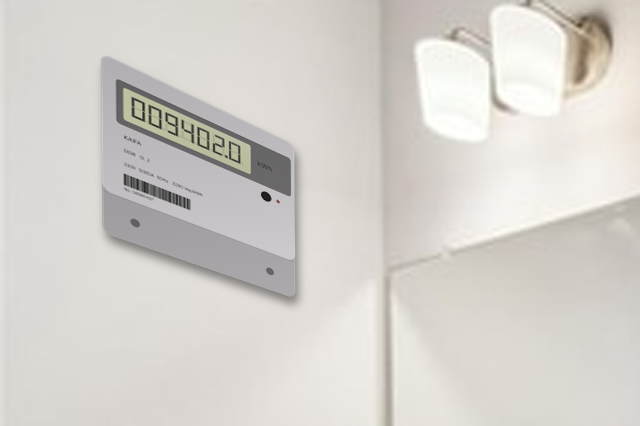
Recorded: 9402.0 (kWh)
